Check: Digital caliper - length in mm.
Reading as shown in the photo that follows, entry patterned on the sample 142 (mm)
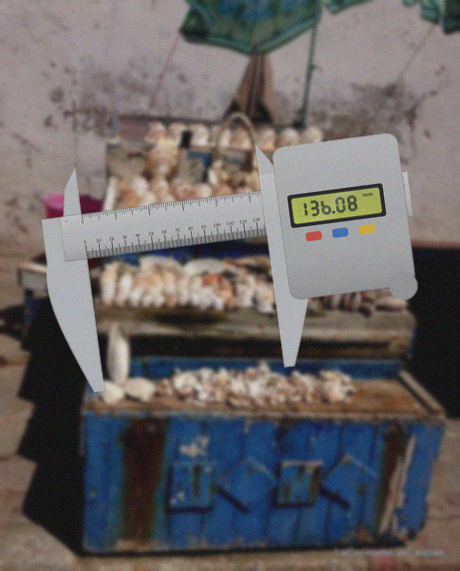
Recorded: 136.08 (mm)
